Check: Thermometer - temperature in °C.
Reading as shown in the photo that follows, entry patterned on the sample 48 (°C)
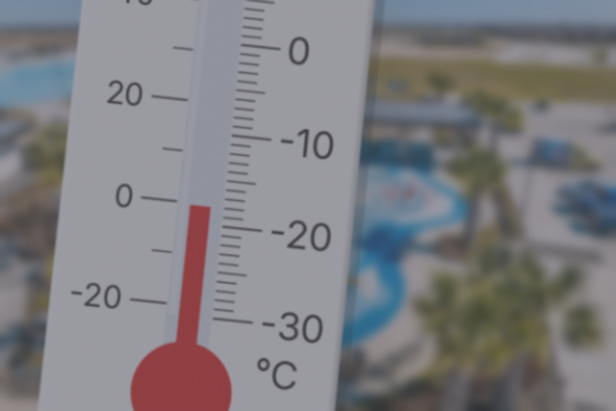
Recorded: -18 (°C)
